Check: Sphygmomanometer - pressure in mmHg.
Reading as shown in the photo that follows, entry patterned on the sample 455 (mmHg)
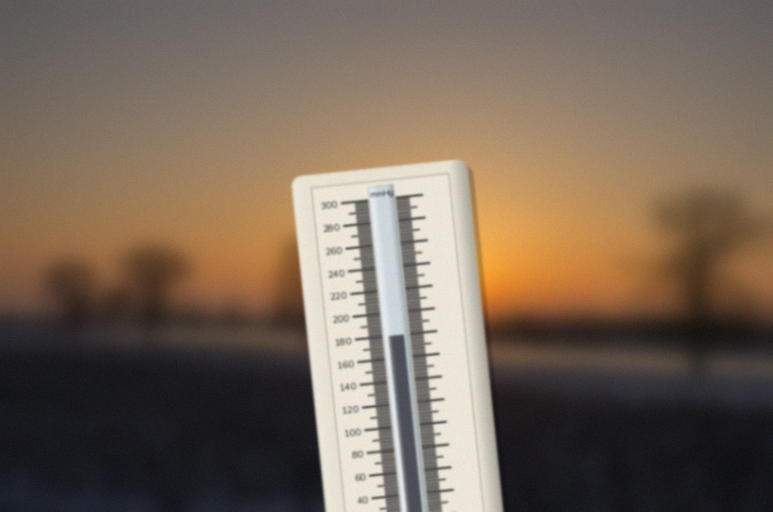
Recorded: 180 (mmHg)
